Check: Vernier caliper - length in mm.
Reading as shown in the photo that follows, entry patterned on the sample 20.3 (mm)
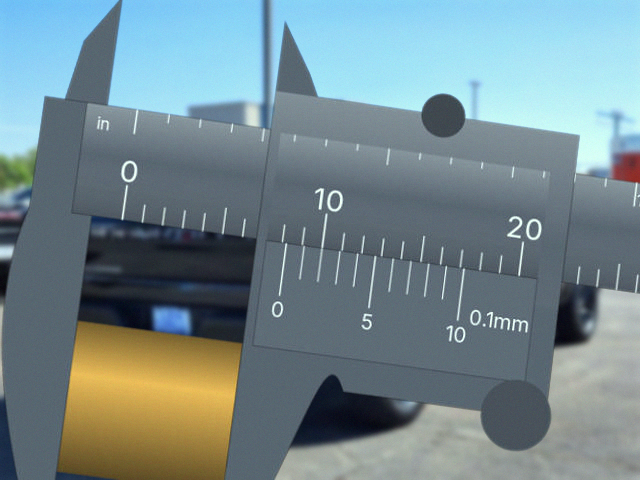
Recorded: 8.2 (mm)
